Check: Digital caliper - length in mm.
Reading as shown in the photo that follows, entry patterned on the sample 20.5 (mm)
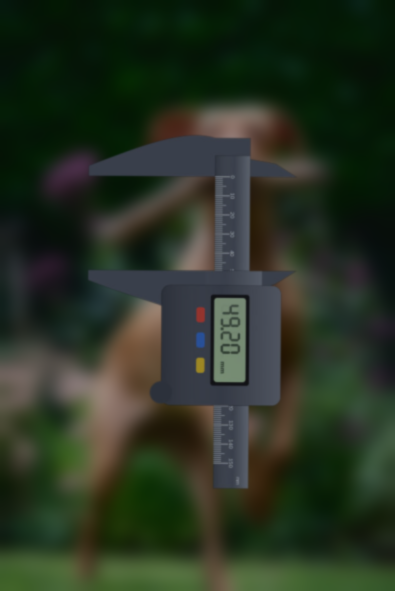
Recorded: 49.20 (mm)
